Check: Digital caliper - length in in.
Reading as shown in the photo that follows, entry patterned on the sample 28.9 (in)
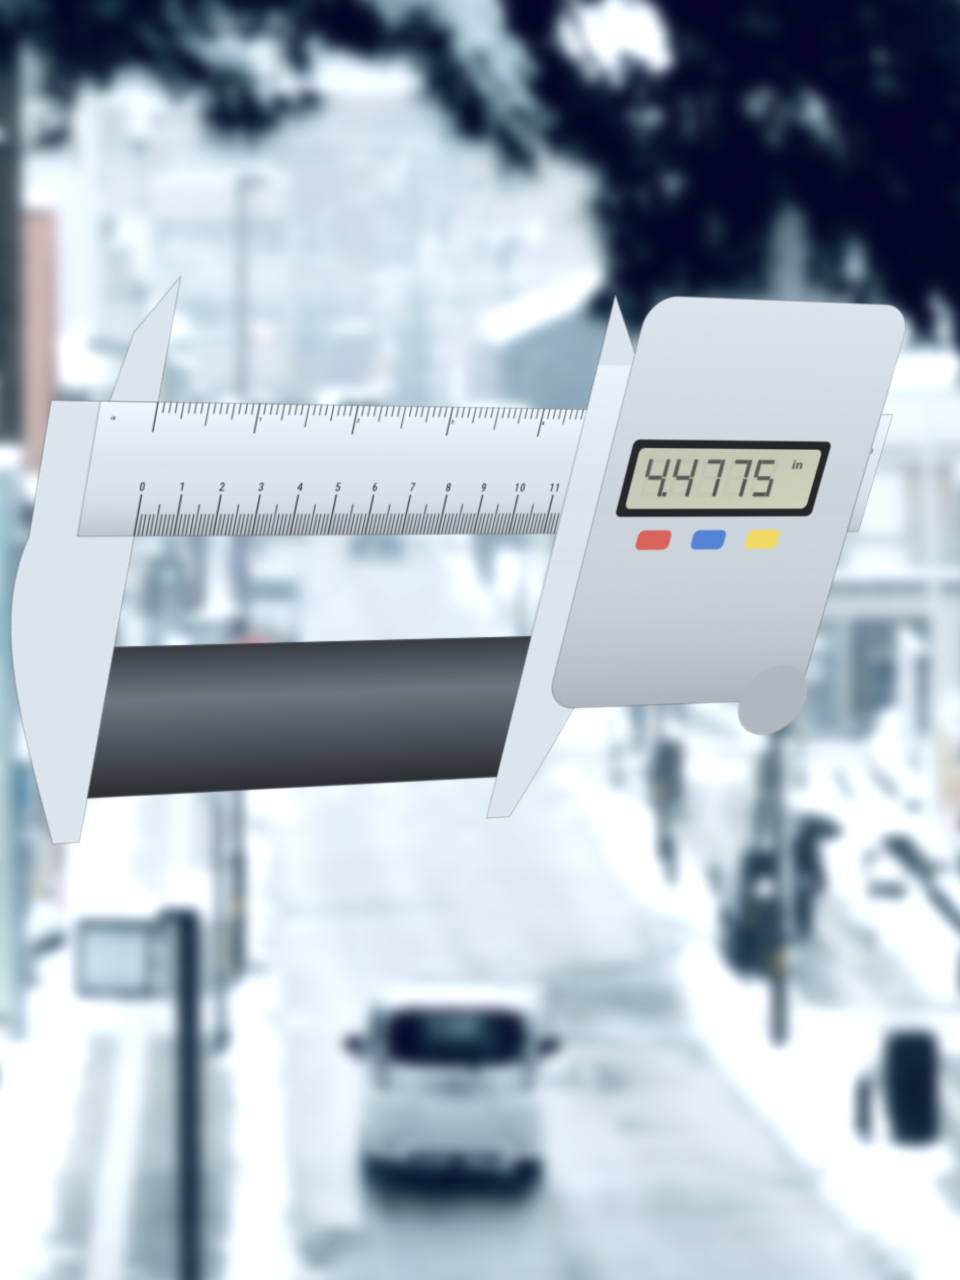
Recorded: 4.4775 (in)
